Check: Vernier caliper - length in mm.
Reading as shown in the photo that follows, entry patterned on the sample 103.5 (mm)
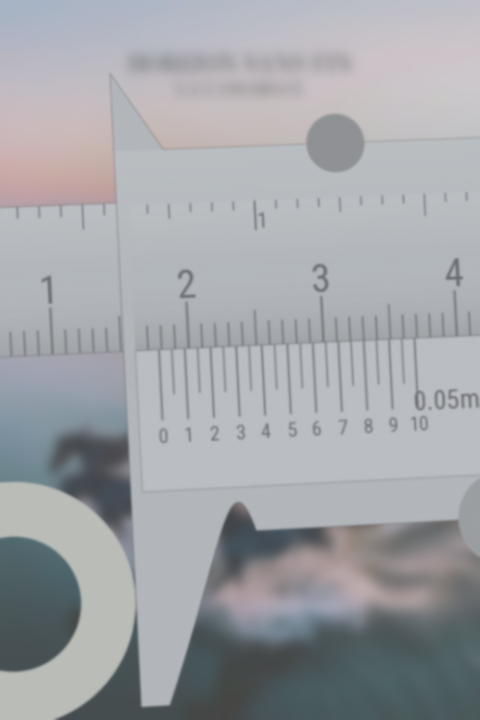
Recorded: 17.8 (mm)
